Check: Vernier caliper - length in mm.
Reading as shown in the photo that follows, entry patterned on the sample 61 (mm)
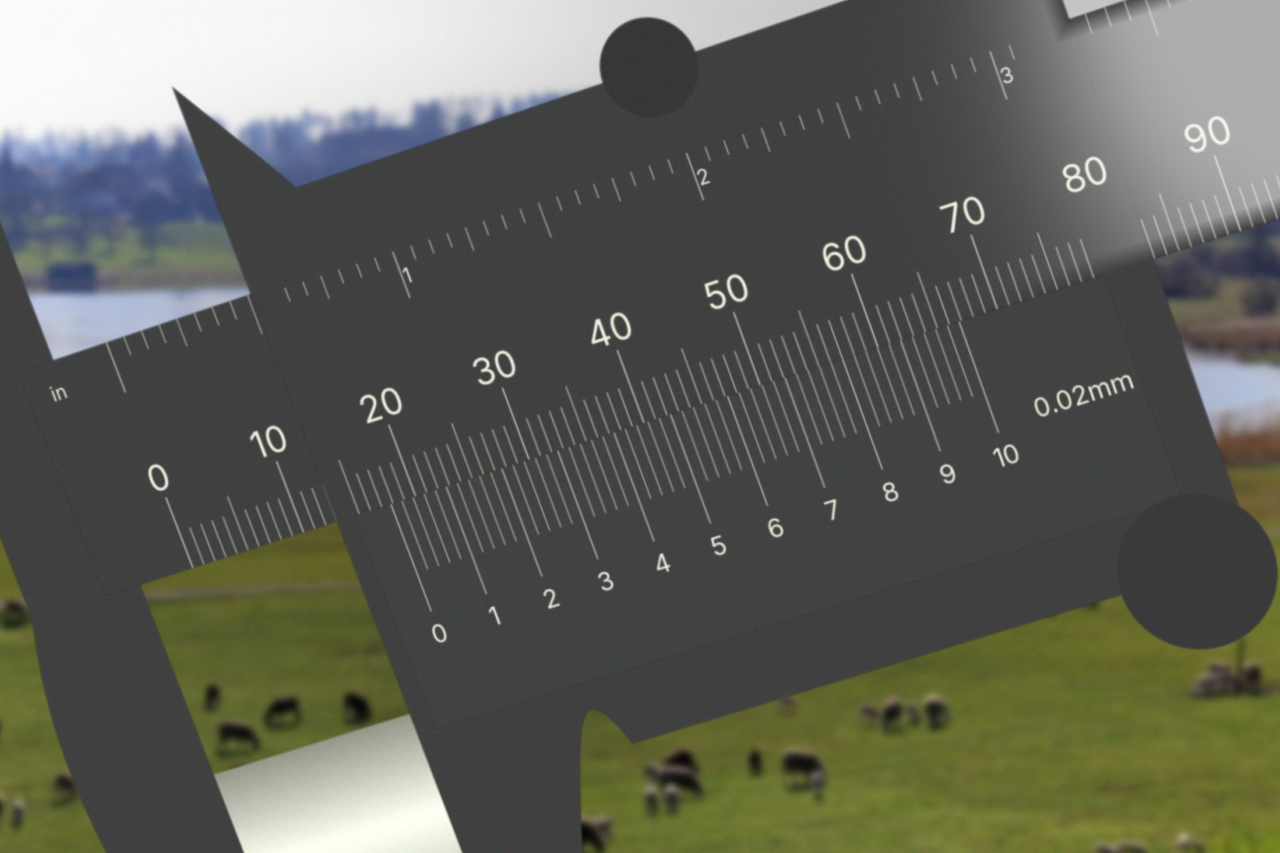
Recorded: 17.8 (mm)
